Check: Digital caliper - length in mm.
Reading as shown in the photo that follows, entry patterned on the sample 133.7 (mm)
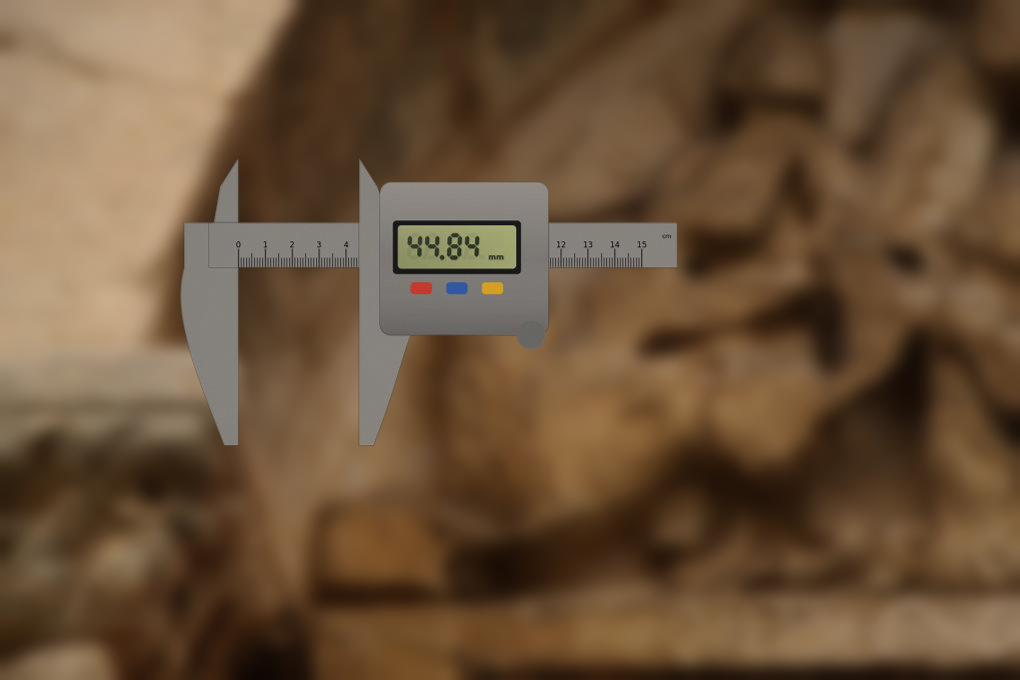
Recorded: 44.84 (mm)
